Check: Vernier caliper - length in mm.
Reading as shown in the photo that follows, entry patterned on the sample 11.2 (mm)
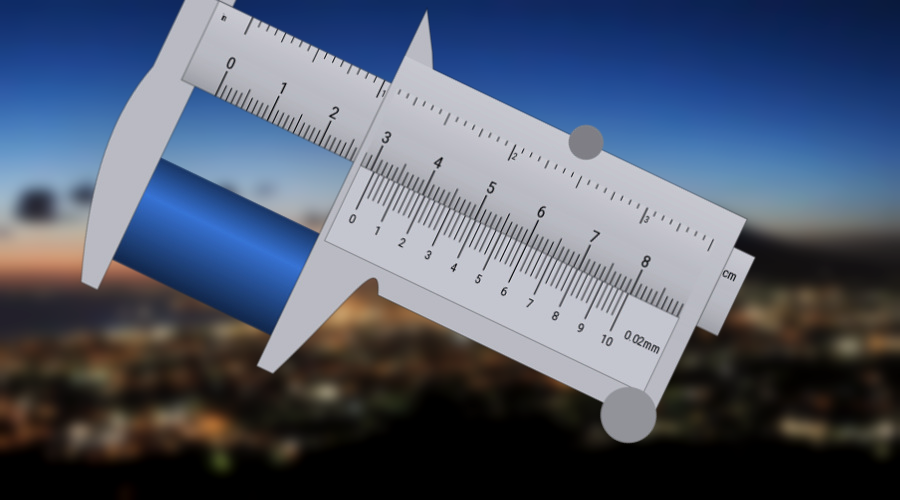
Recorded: 30.6 (mm)
